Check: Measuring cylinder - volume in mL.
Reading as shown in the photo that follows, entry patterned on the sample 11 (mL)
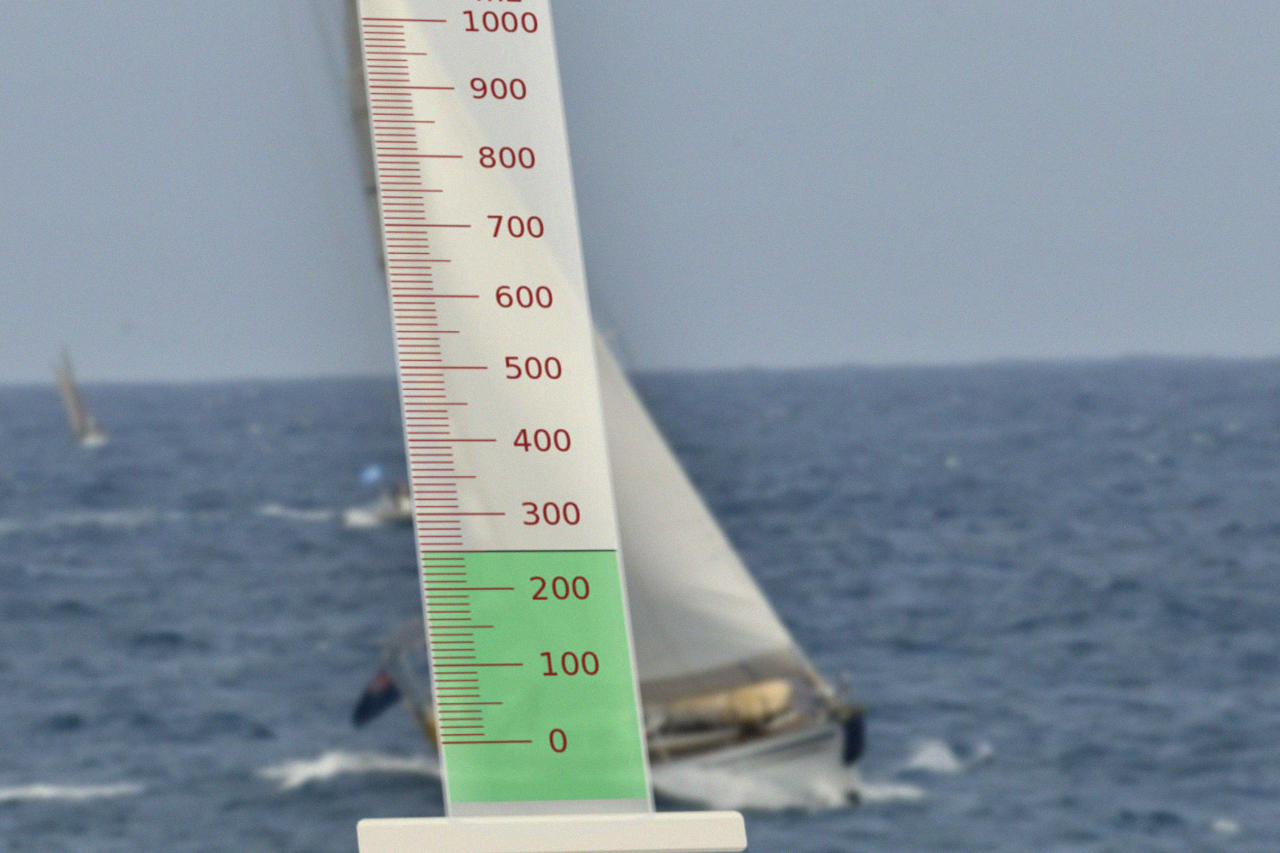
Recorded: 250 (mL)
